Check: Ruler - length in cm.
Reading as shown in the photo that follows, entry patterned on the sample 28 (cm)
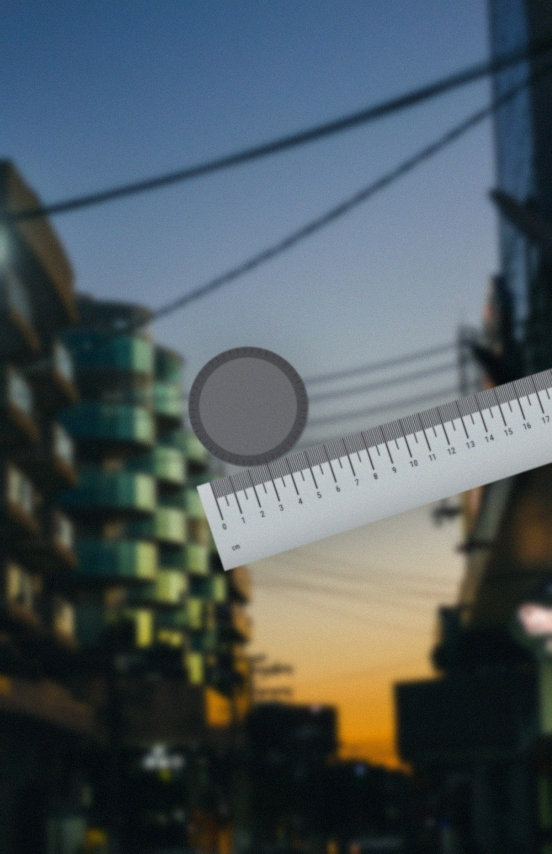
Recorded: 6 (cm)
